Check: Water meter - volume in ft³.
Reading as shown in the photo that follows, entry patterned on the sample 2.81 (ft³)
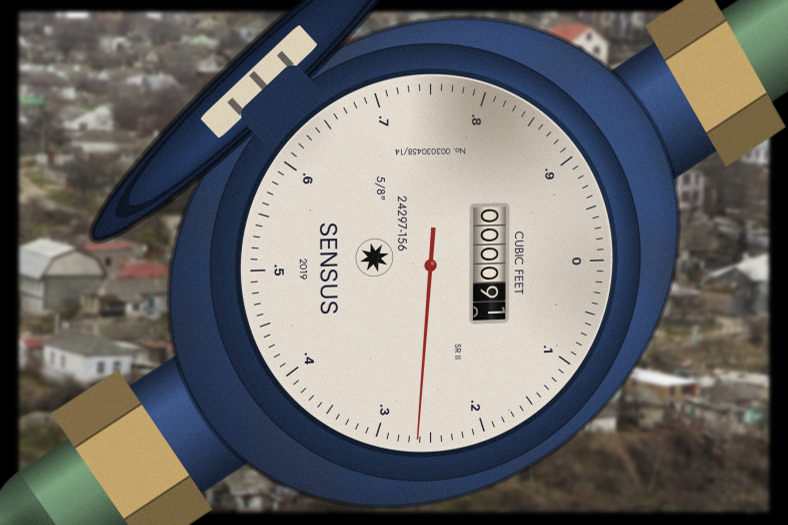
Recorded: 91.26 (ft³)
